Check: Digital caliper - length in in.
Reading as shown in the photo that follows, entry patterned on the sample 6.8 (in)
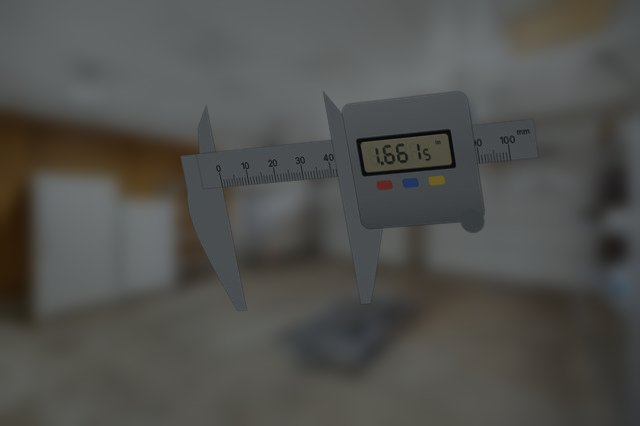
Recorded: 1.6615 (in)
